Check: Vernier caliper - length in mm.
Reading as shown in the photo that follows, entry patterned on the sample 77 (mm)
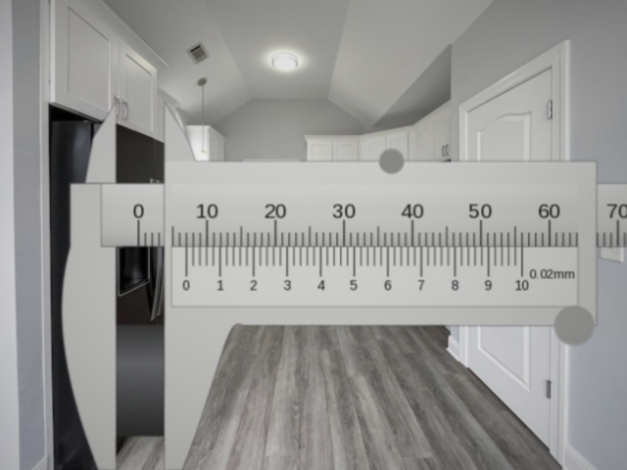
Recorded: 7.0 (mm)
